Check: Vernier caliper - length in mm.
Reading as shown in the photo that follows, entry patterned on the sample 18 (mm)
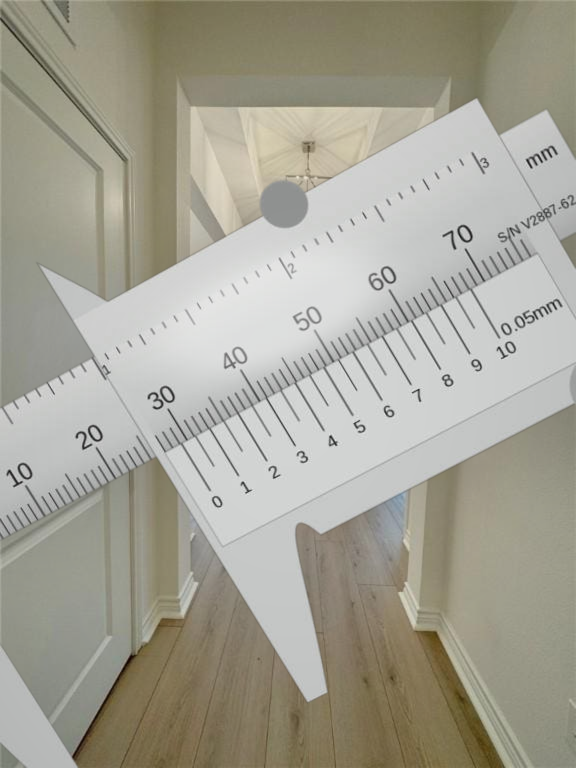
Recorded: 29.2 (mm)
